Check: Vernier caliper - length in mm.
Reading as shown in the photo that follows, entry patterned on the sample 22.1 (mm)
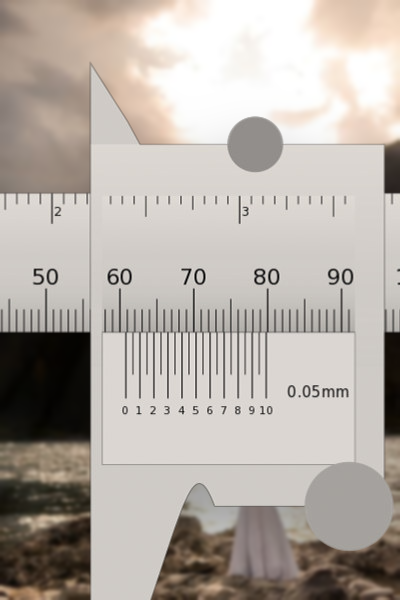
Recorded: 60.8 (mm)
